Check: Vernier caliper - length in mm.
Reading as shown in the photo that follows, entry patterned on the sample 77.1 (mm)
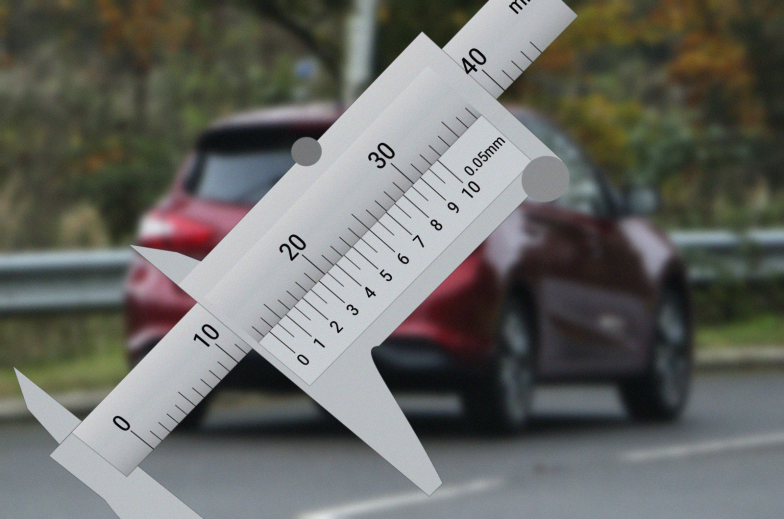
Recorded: 13.6 (mm)
